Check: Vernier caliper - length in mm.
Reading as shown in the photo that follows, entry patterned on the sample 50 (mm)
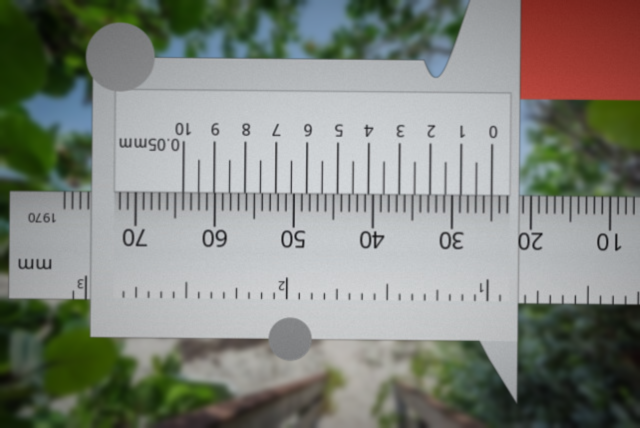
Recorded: 25.0 (mm)
